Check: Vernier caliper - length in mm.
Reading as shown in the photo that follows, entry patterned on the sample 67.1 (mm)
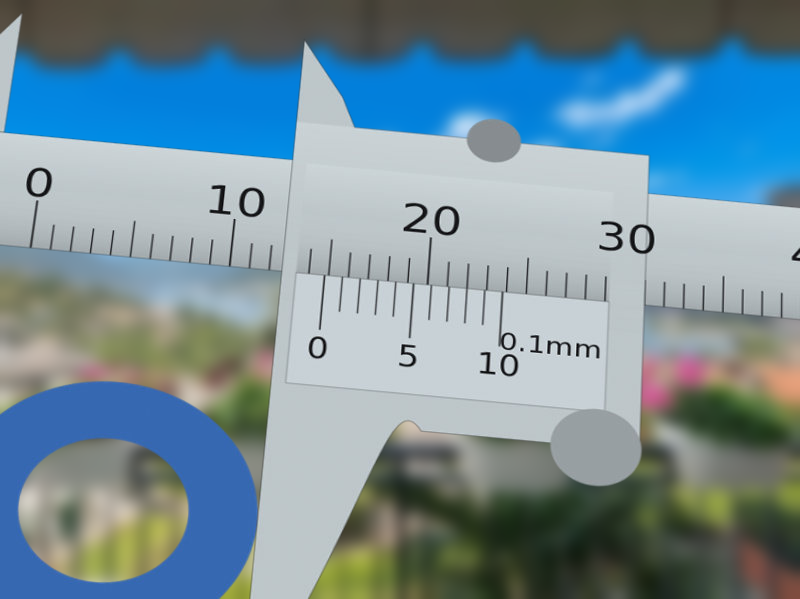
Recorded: 14.8 (mm)
